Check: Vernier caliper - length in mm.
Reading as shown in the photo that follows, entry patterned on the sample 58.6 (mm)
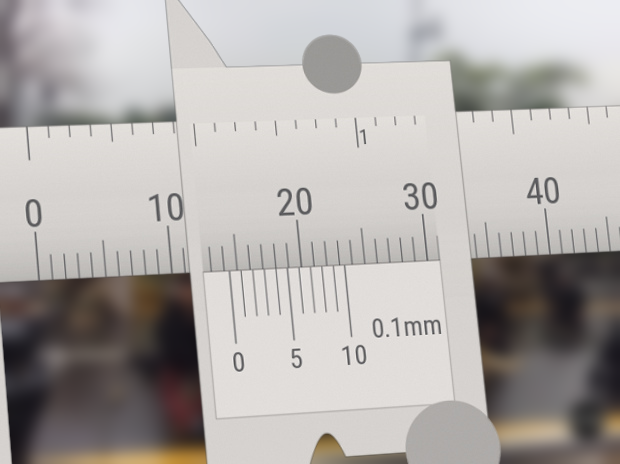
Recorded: 14.4 (mm)
